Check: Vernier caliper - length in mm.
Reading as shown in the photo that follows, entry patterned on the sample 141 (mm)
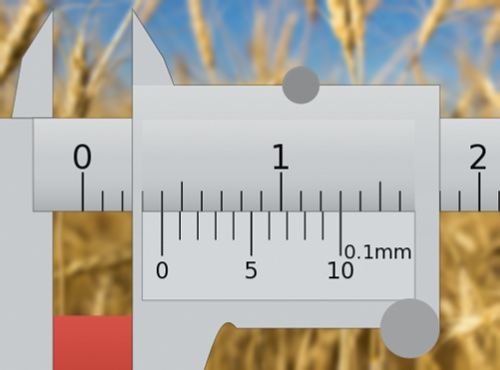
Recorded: 4.0 (mm)
